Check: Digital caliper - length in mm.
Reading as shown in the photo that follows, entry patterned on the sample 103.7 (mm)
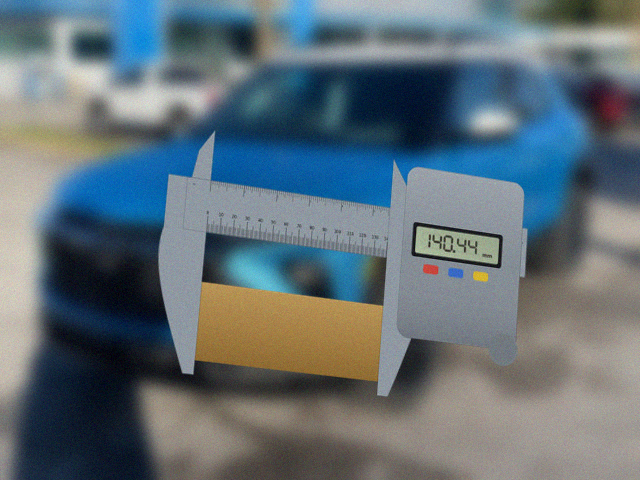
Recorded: 140.44 (mm)
